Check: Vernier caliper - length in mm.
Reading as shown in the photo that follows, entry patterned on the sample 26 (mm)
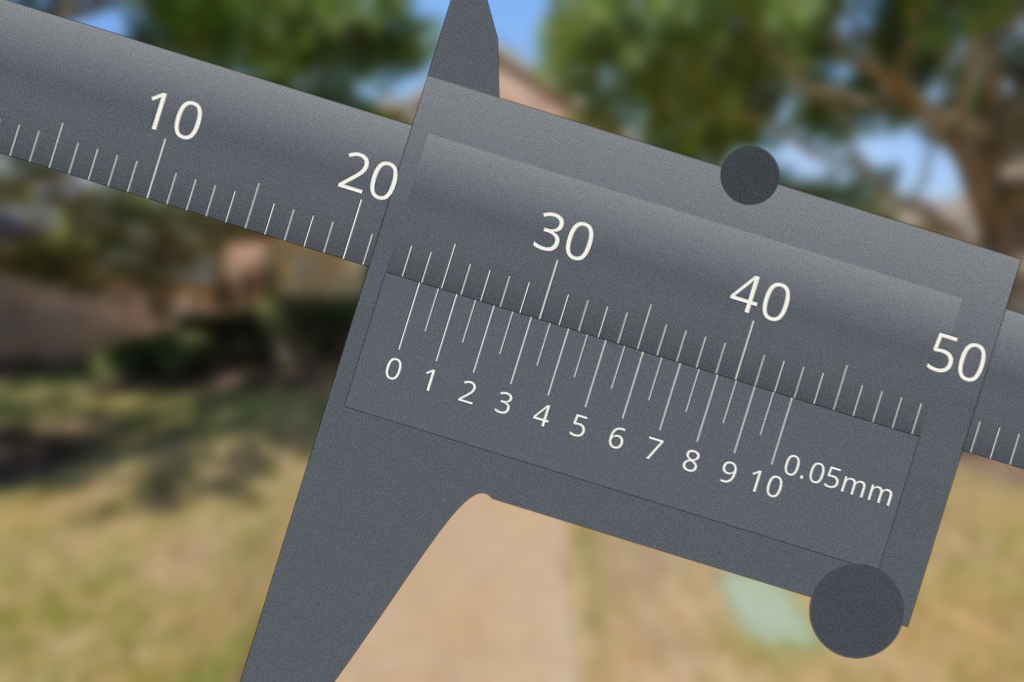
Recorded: 23.9 (mm)
